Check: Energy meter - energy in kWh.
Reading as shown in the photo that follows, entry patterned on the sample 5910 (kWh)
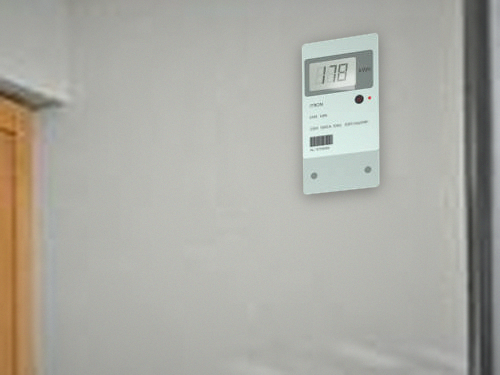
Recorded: 178 (kWh)
